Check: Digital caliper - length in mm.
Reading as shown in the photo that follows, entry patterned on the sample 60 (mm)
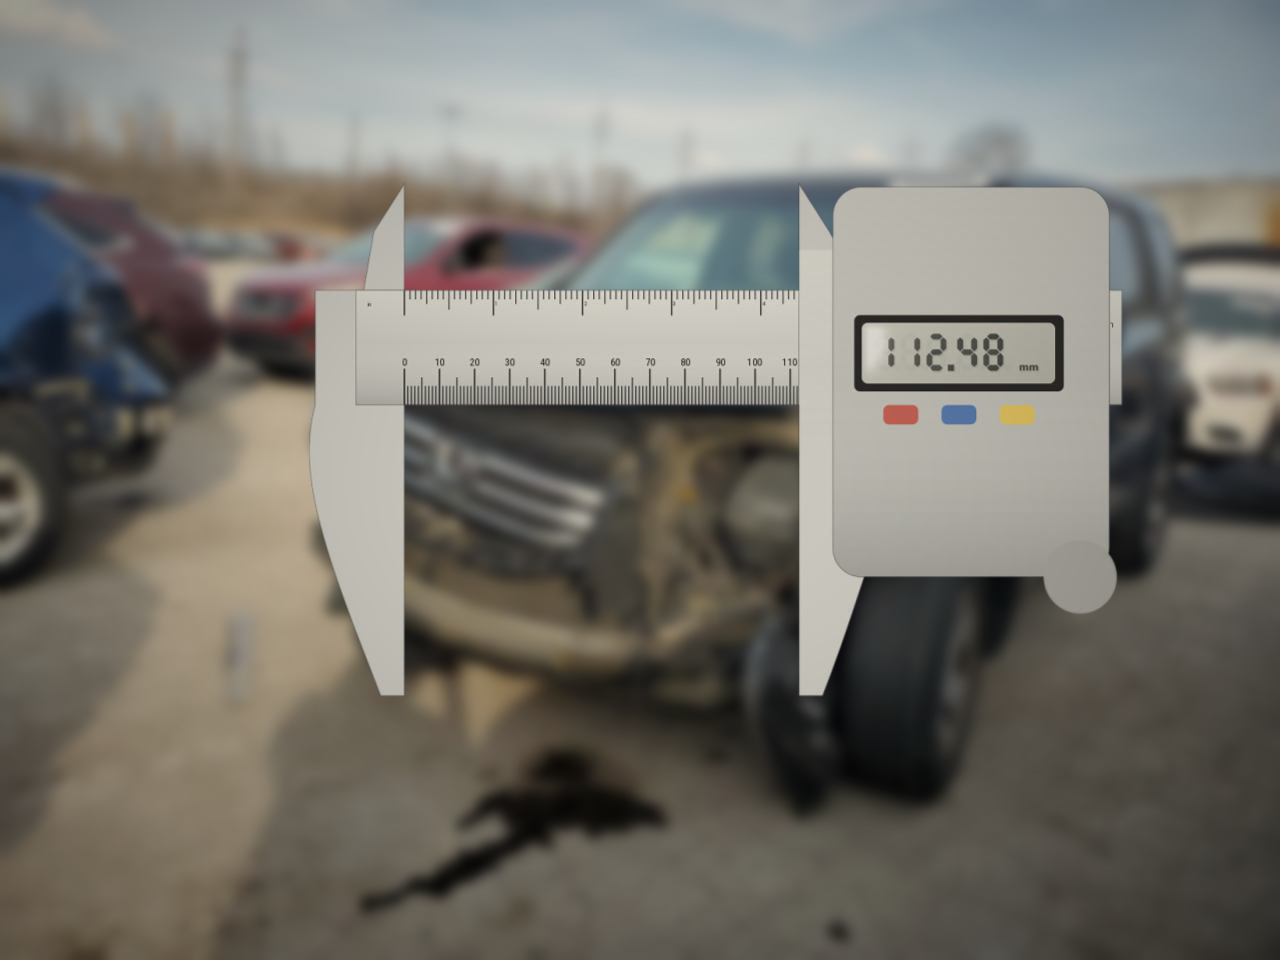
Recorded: 112.48 (mm)
